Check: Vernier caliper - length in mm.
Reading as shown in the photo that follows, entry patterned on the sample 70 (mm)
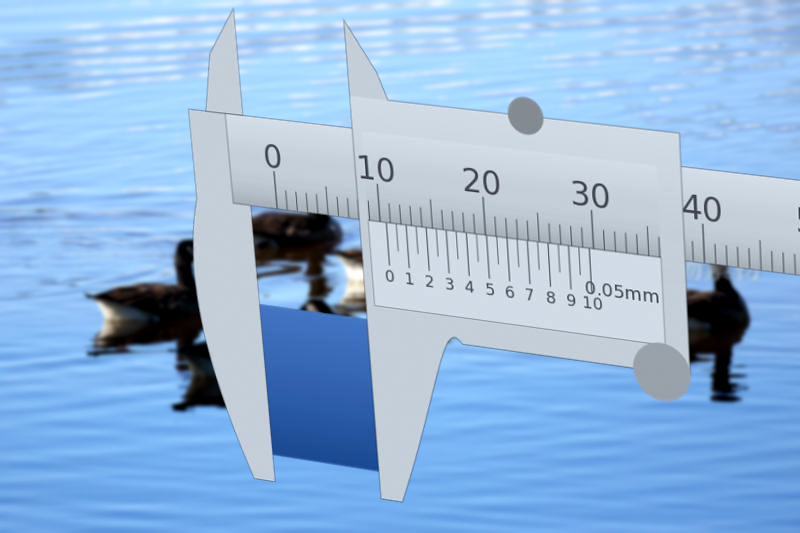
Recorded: 10.6 (mm)
